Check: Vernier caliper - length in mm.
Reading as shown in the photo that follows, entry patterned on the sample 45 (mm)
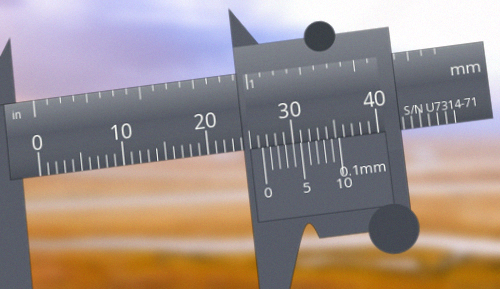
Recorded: 26.4 (mm)
